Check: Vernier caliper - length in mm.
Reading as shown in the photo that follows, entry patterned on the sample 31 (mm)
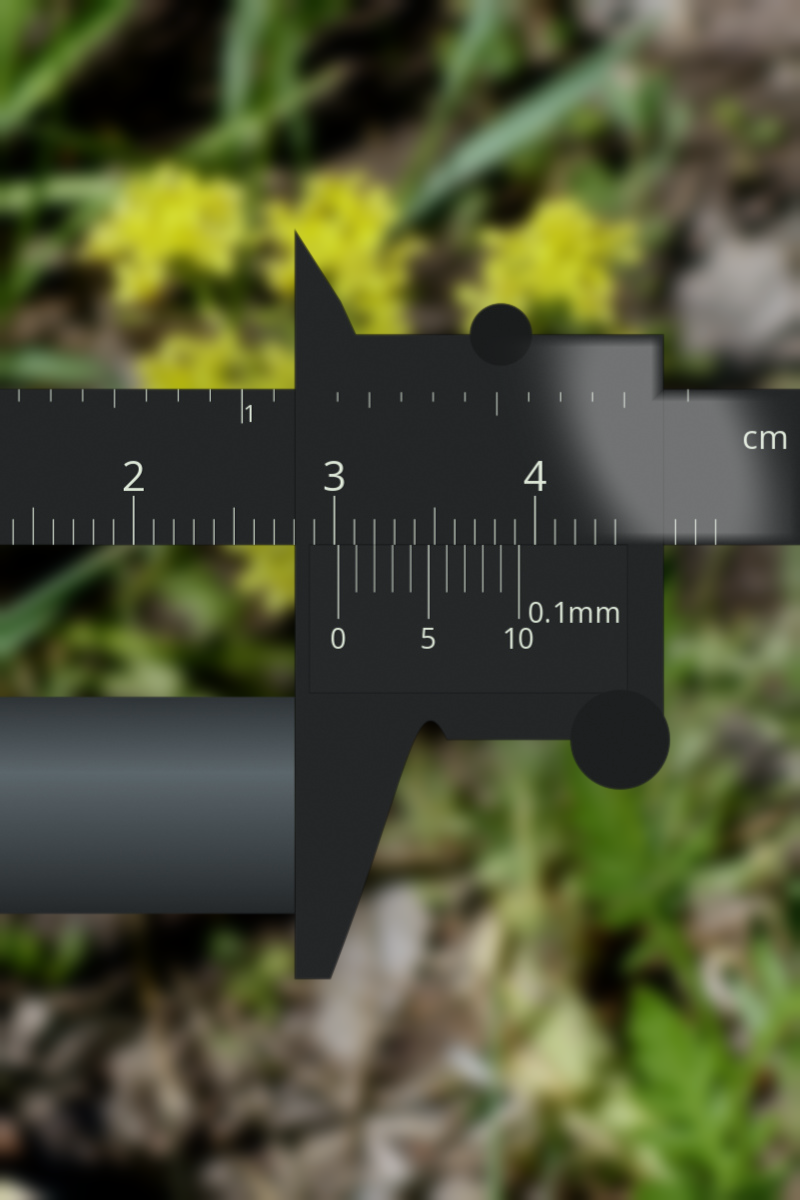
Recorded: 30.2 (mm)
